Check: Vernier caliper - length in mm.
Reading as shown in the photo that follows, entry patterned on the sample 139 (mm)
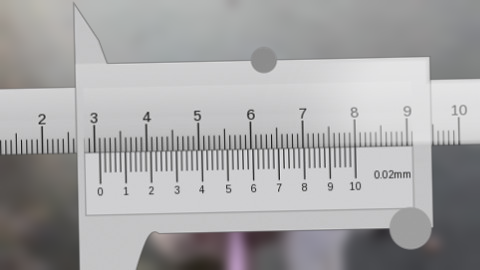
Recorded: 31.0 (mm)
